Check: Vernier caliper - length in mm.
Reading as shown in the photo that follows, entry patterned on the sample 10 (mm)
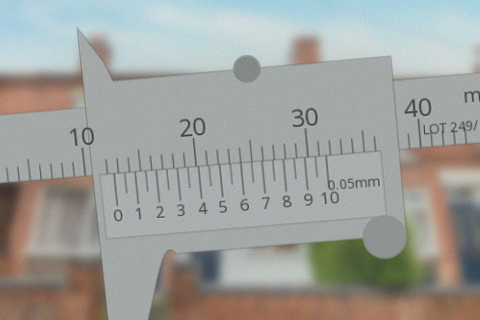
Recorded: 12.6 (mm)
